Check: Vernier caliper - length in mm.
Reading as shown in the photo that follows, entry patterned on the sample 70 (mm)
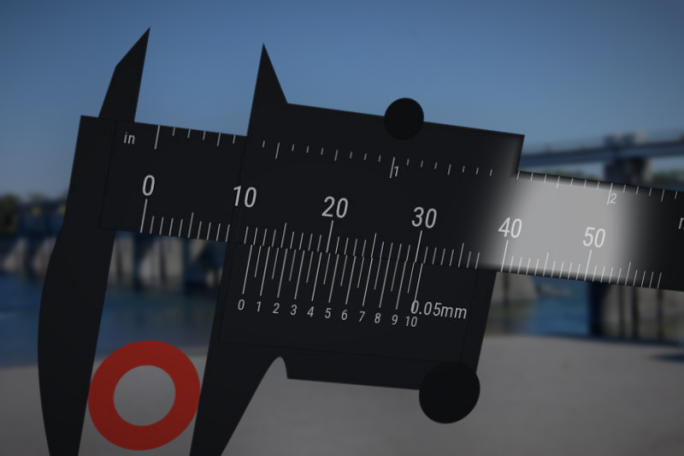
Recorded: 11.8 (mm)
